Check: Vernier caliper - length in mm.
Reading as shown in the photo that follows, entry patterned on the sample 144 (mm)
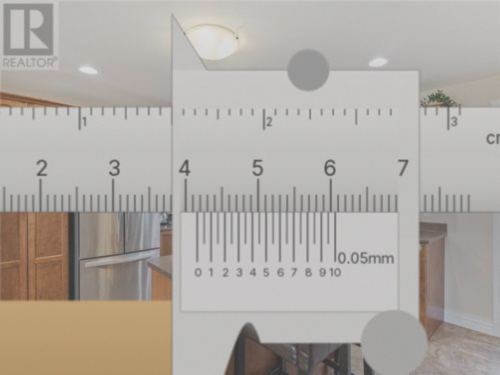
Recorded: 41.6 (mm)
